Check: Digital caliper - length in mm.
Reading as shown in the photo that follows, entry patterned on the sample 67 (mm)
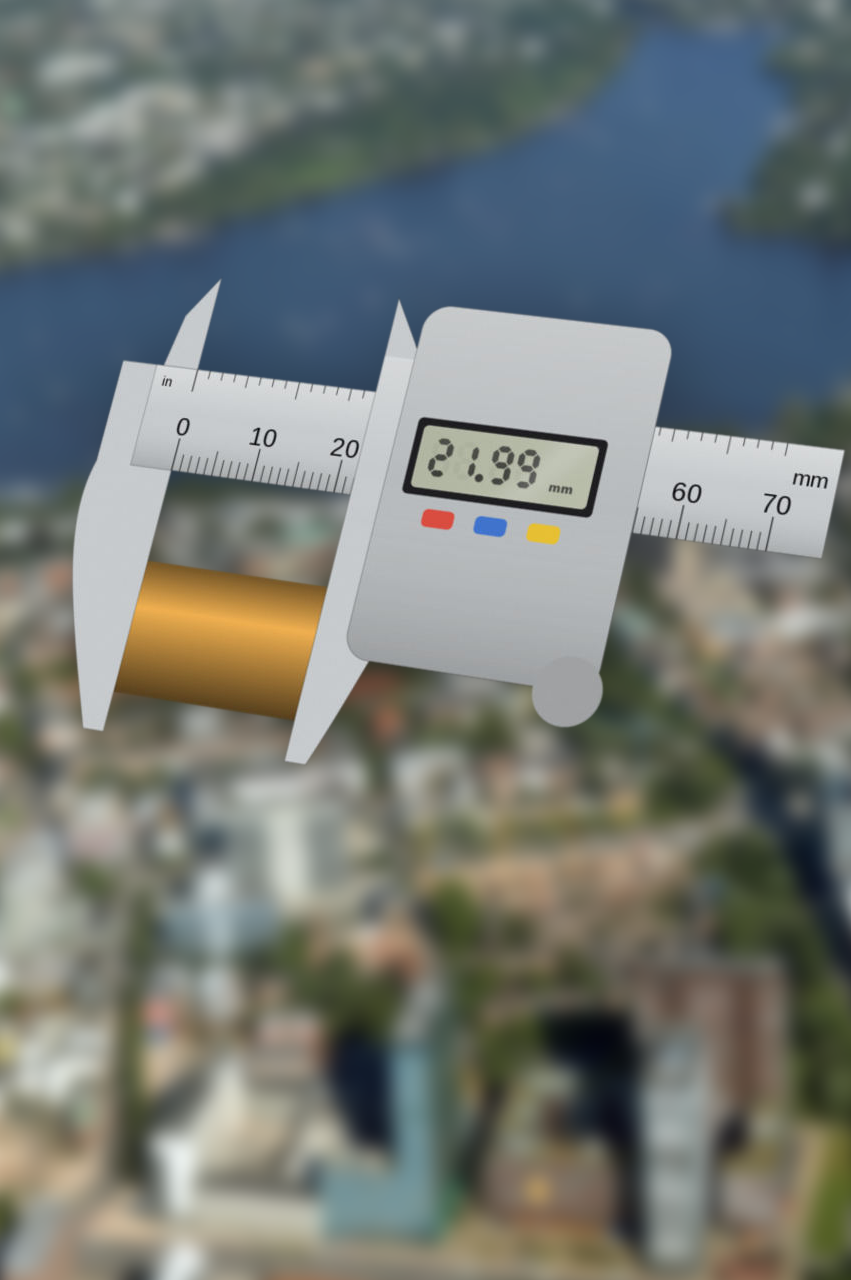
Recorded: 21.99 (mm)
